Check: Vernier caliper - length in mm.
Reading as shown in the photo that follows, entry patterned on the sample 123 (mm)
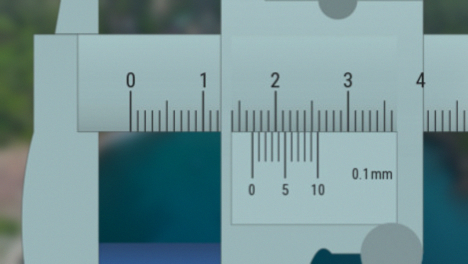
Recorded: 16.8 (mm)
